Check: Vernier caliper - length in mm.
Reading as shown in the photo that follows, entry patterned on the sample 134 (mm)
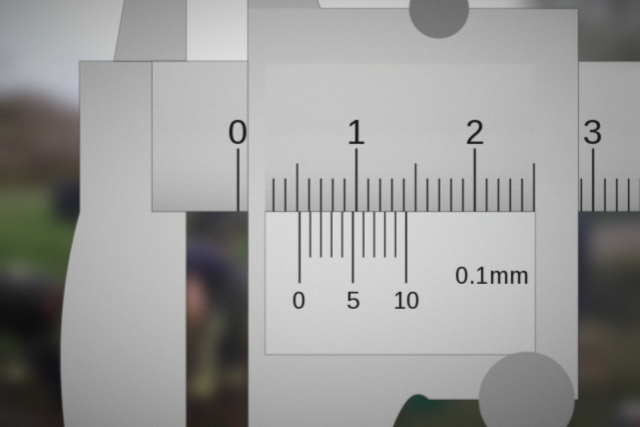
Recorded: 5.2 (mm)
